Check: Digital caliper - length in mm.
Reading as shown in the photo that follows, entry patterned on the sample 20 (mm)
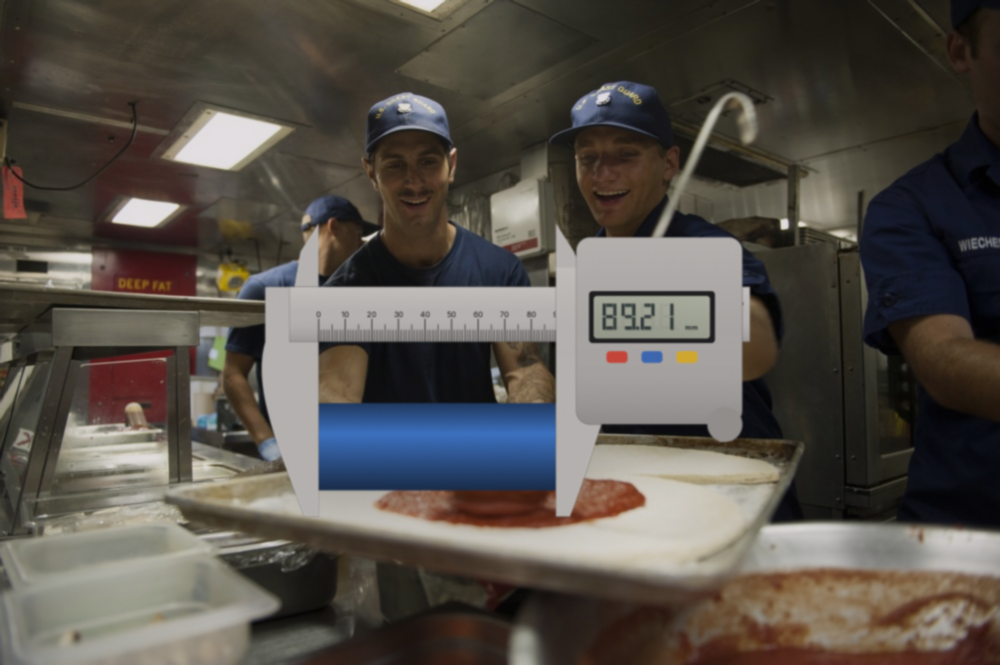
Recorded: 89.21 (mm)
